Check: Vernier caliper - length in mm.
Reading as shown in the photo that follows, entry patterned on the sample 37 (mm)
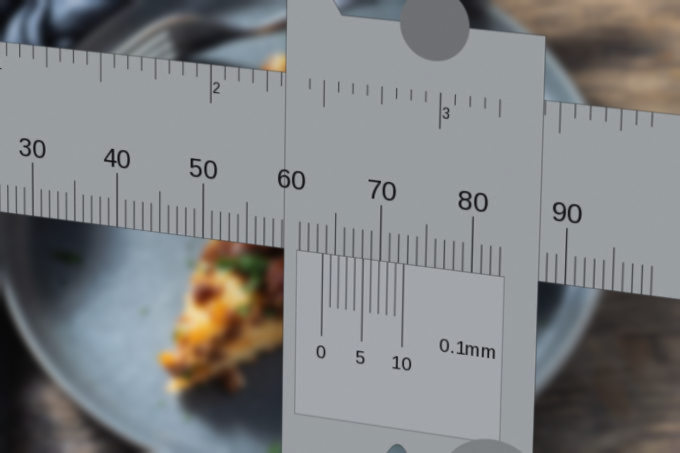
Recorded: 63.6 (mm)
